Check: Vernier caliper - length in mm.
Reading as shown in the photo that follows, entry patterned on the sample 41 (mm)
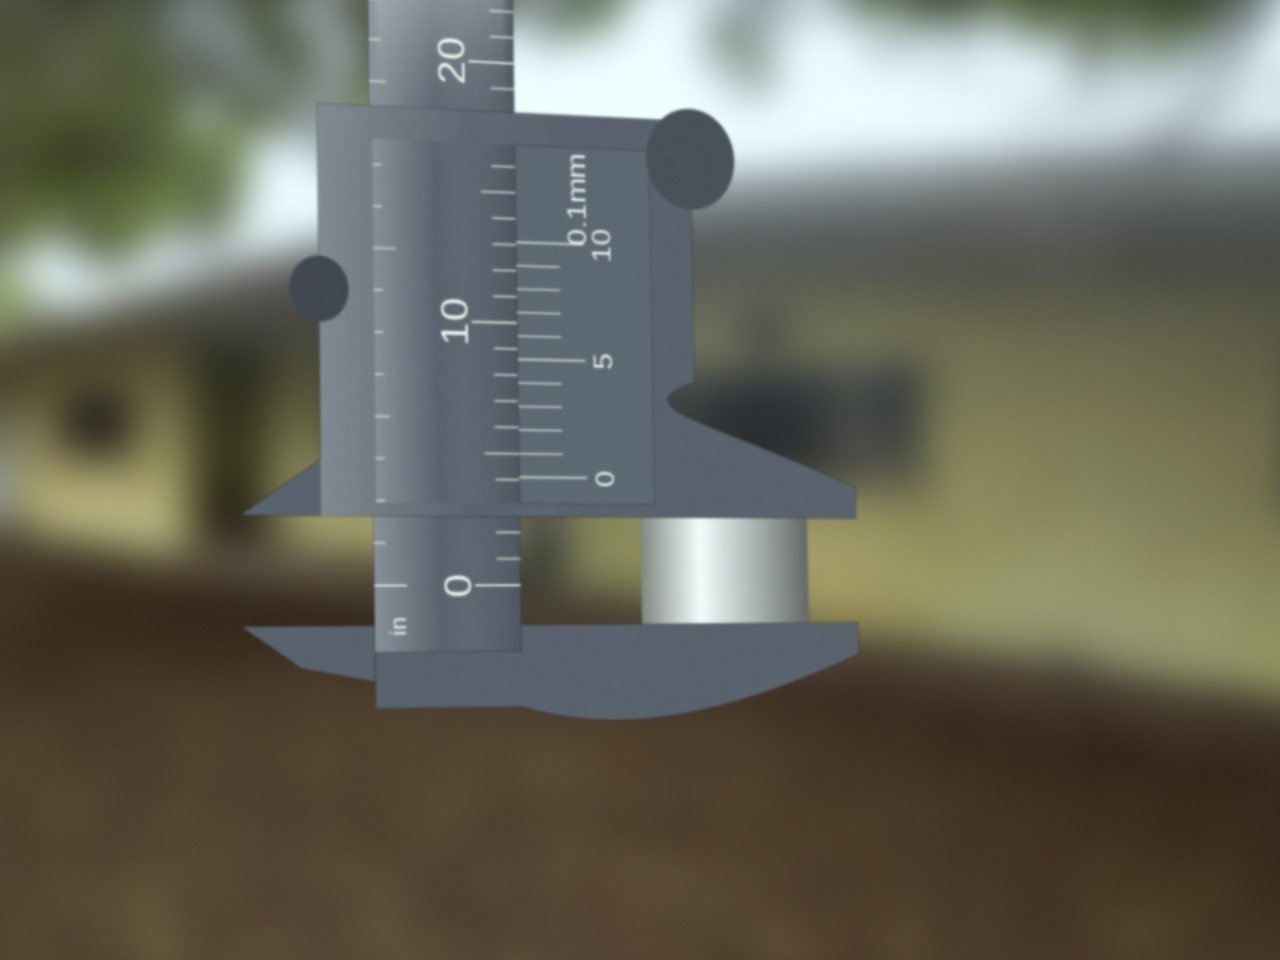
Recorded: 4.1 (mm)
